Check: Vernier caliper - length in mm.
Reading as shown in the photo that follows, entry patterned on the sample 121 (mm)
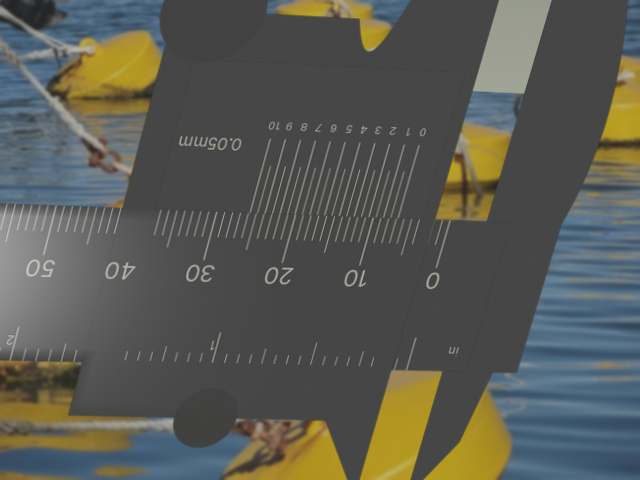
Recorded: 6.8 (mm)
